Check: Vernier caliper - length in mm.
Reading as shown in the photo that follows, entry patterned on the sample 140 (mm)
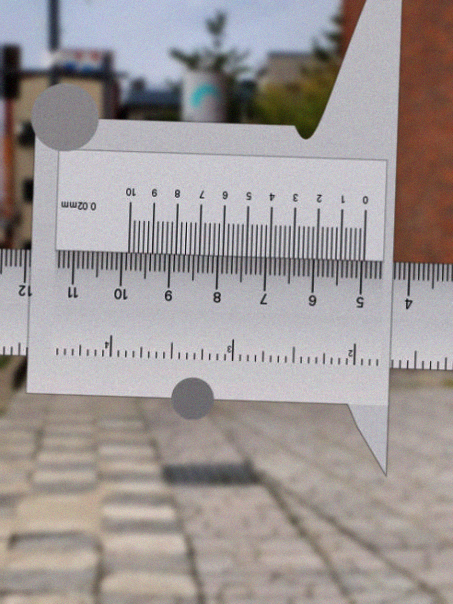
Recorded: 49.5 (mm)
